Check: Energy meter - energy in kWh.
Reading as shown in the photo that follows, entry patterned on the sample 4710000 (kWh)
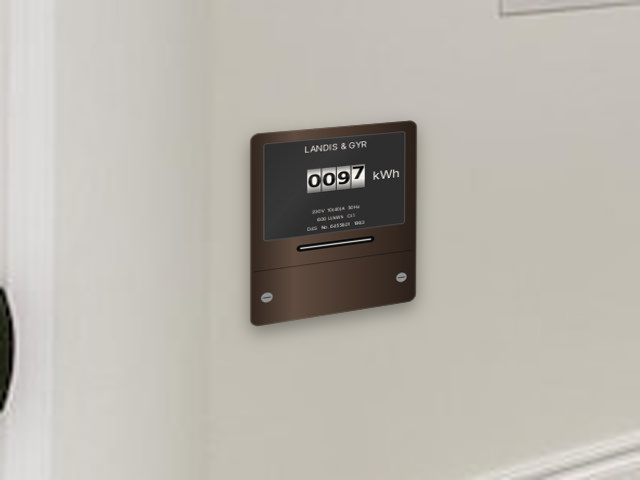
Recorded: 97 (kWh)
